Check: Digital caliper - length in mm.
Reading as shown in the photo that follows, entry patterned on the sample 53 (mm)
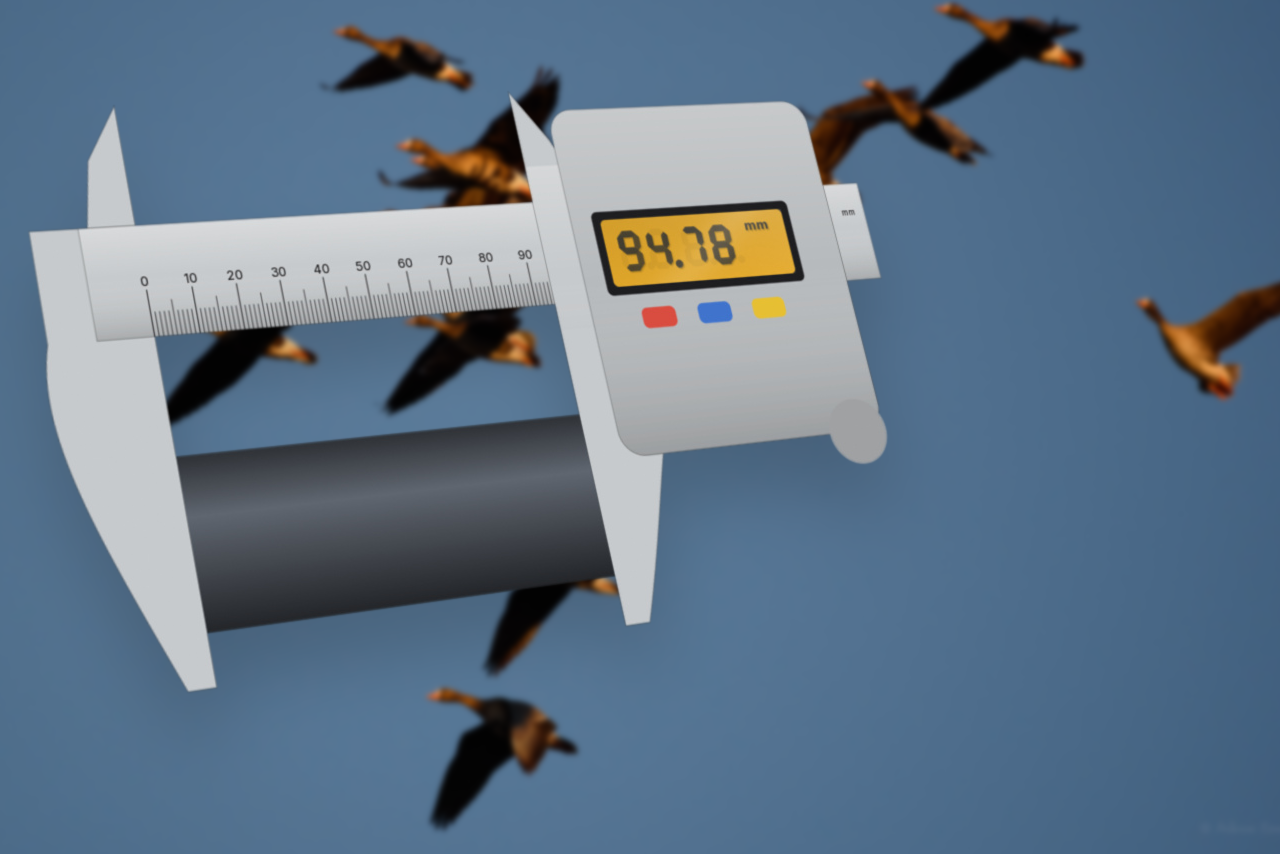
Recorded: 94.78 (mm)
